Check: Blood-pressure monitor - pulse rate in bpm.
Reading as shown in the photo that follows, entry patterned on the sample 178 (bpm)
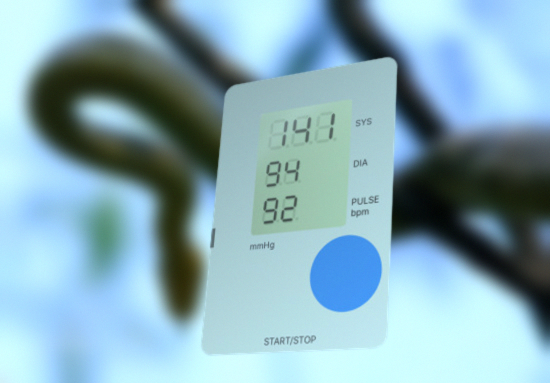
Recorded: 92 (bpm)
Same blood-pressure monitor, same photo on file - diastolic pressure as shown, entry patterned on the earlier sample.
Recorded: 94 (mmHg)
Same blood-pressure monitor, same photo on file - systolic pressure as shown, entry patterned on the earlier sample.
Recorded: 141 (mmHg)
